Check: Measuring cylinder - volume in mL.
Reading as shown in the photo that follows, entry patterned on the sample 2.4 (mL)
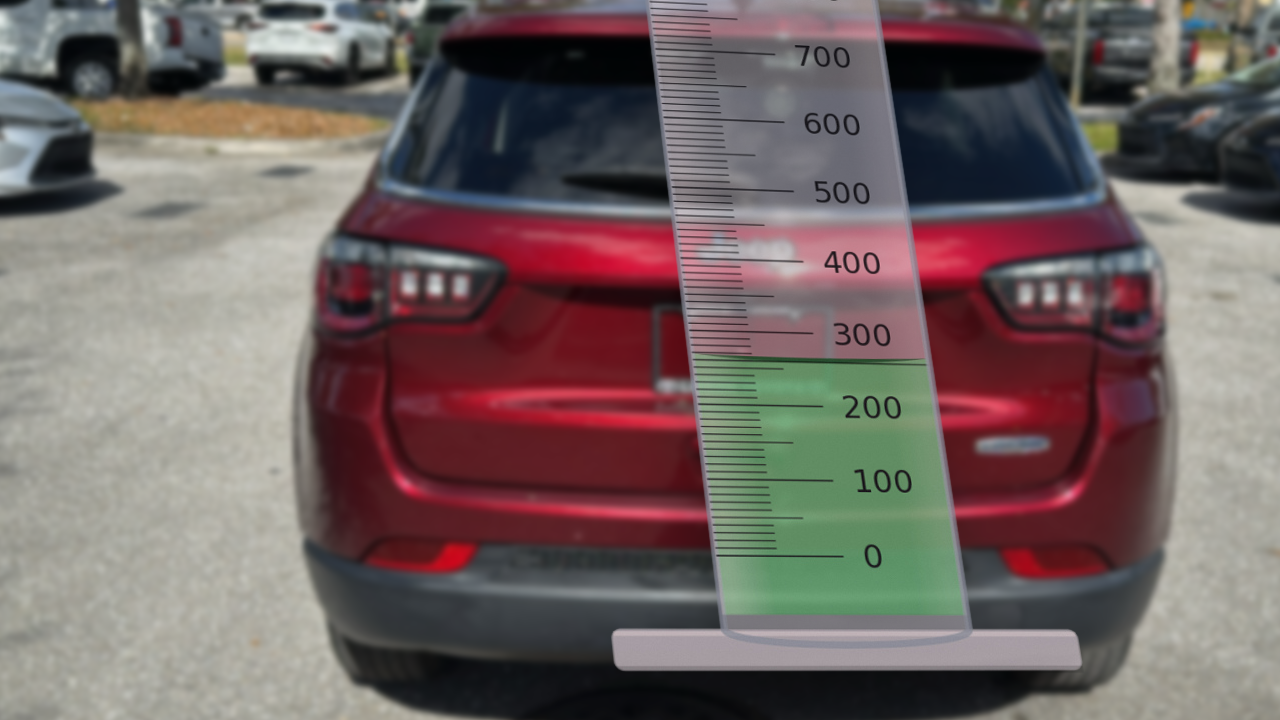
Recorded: 260 (mL)
